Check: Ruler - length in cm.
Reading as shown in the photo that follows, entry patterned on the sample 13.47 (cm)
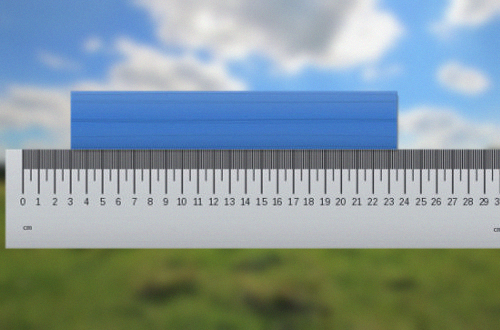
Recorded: 20.5 (cm)
